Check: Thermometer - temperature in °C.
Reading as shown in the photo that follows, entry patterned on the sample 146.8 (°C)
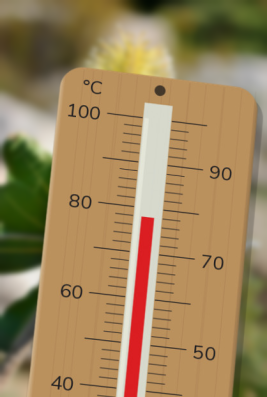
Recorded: 78 (°C)
